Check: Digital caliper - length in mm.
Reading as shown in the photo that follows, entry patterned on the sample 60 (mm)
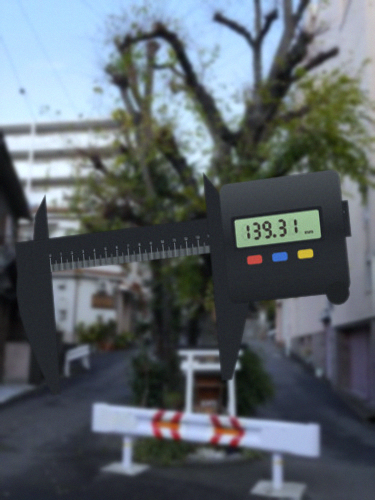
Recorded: 139.31 (mm)
